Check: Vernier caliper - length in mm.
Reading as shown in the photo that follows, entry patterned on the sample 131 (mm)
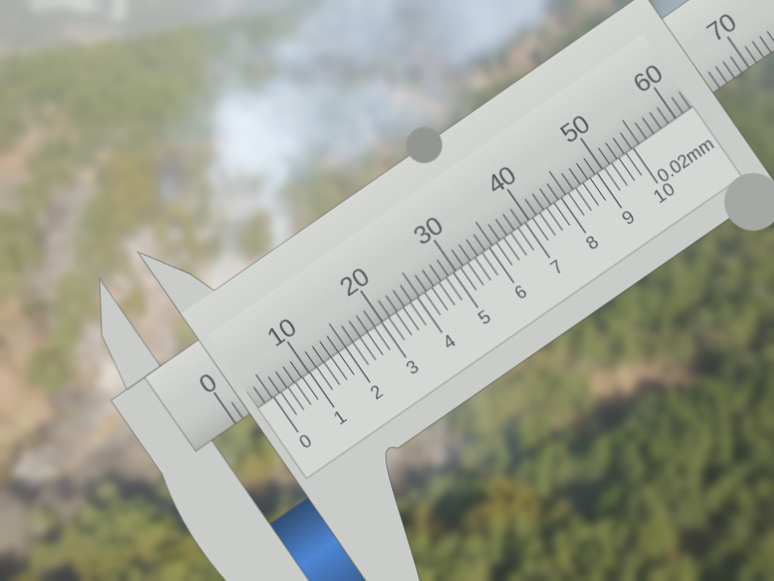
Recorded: 5.2 (mm)
